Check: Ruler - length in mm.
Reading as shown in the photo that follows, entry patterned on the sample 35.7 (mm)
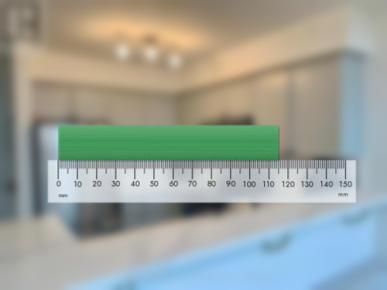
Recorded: 115 (mm)
